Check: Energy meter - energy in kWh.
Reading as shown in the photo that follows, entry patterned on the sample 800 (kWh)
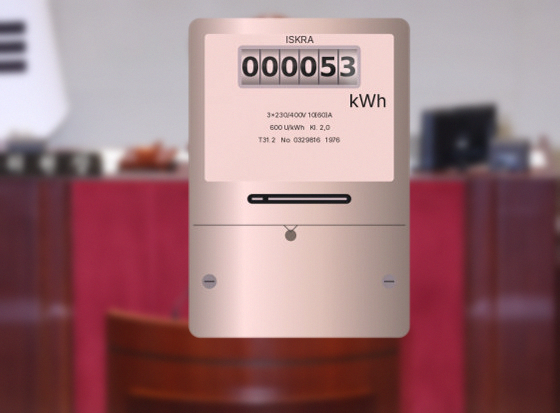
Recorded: 53 (kWh)
